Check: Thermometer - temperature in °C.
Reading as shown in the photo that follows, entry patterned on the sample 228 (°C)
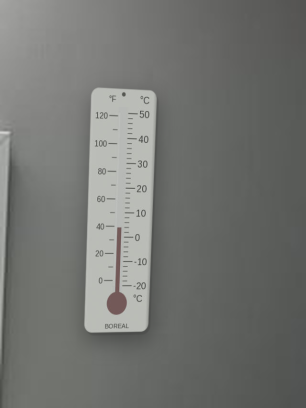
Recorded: 4 (°C)
